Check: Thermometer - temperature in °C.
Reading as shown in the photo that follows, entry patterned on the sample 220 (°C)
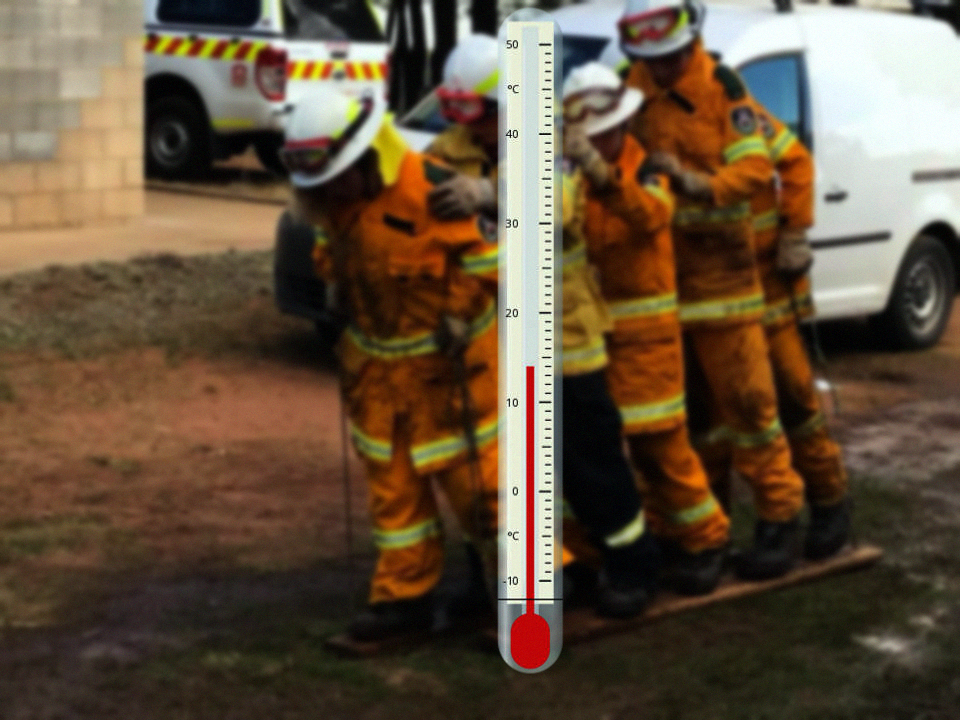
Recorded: 14 (°C)
